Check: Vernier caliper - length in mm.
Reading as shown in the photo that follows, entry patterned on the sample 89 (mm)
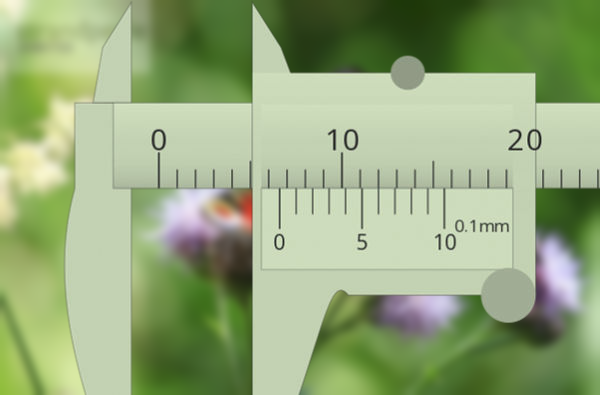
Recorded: 6.6 (mm)
